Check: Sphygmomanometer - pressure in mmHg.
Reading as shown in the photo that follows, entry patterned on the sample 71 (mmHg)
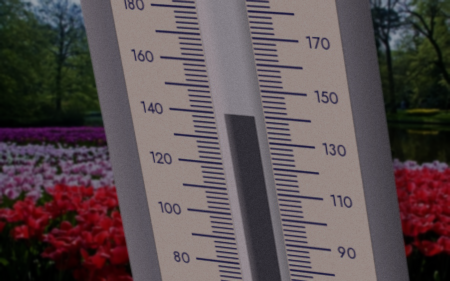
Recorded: 140 (mmHg)
